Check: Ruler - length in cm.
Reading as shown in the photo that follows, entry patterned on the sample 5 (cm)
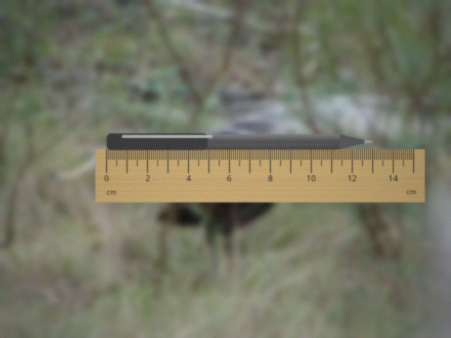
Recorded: 13 (cm)
